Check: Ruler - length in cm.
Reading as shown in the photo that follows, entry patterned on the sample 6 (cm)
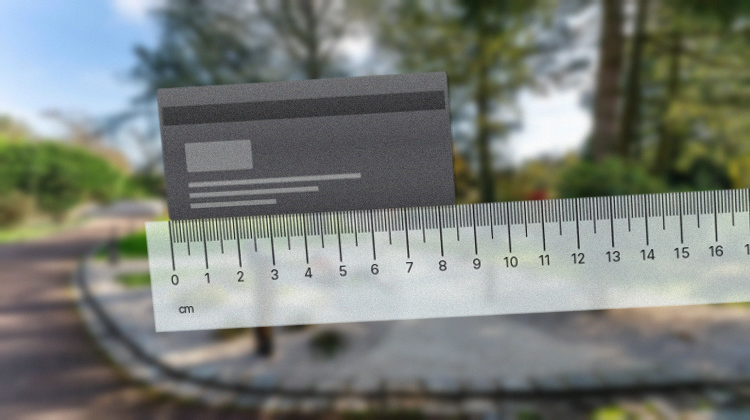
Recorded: 8.5 (cm)
